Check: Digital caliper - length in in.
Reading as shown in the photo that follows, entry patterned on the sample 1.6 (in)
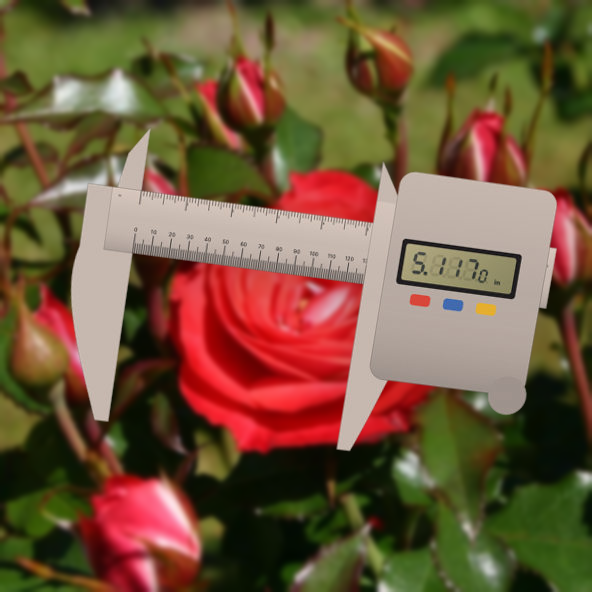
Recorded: 5.1170 (in)
